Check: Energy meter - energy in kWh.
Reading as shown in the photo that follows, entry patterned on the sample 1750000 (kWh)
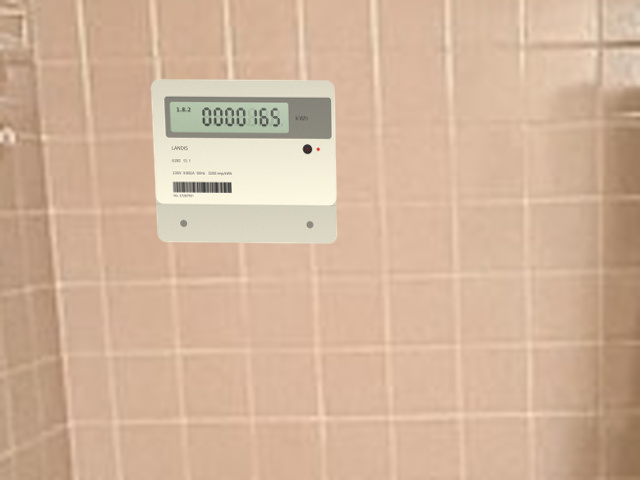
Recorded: 165 (kWh)
